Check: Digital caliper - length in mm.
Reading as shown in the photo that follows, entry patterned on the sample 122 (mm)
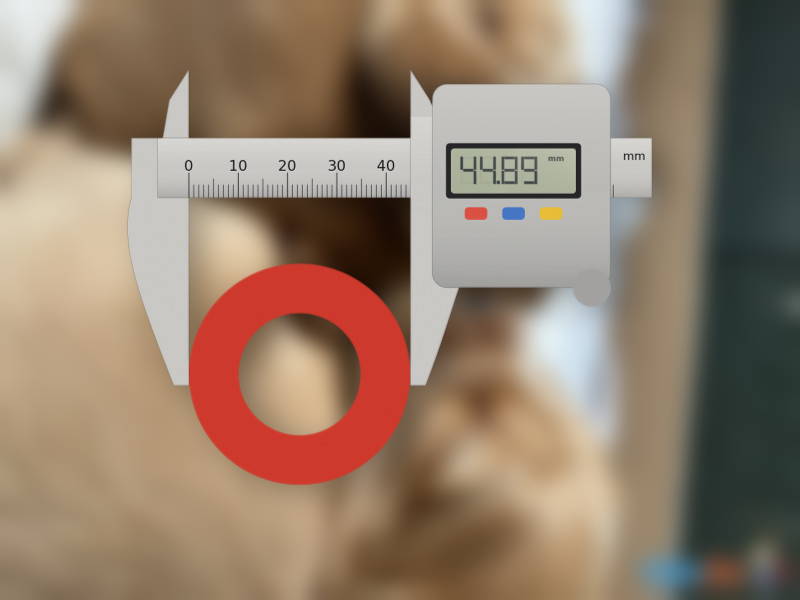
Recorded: 44.89 (mm)
